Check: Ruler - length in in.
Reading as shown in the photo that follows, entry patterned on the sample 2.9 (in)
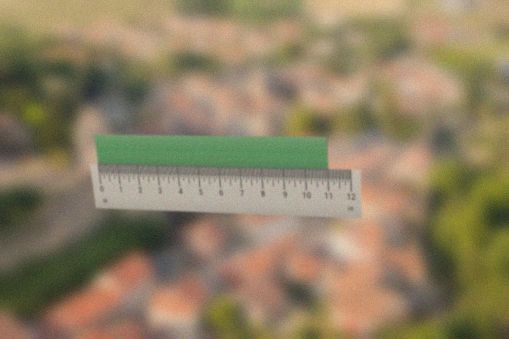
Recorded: 11 (in)
